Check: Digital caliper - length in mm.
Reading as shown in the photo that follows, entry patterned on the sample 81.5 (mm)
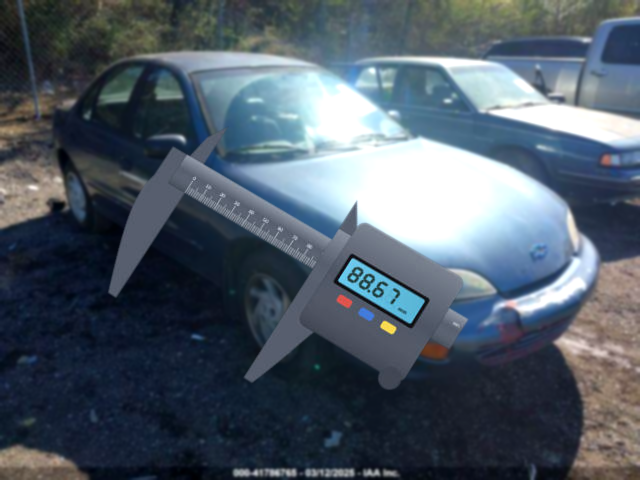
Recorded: 88.67 (mm)
